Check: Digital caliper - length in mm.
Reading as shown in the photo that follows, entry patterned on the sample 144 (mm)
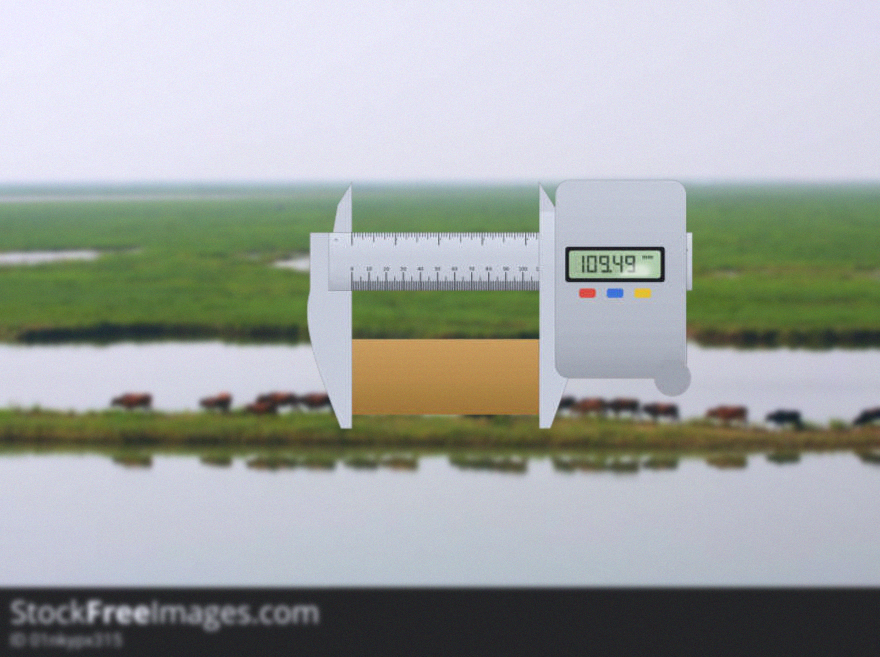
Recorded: 109.49 (mm)
